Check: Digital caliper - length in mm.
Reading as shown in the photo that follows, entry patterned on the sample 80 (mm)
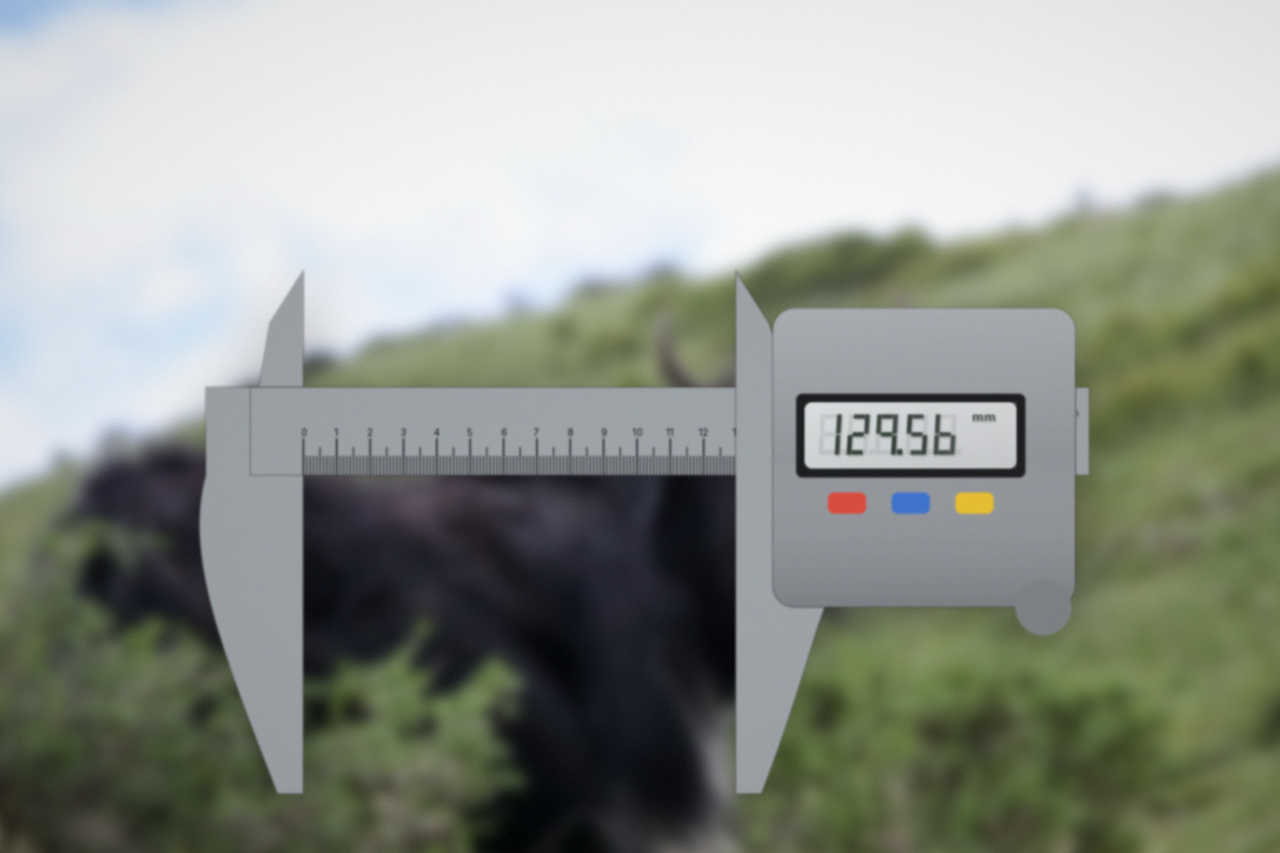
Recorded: 129.56 (mm)
